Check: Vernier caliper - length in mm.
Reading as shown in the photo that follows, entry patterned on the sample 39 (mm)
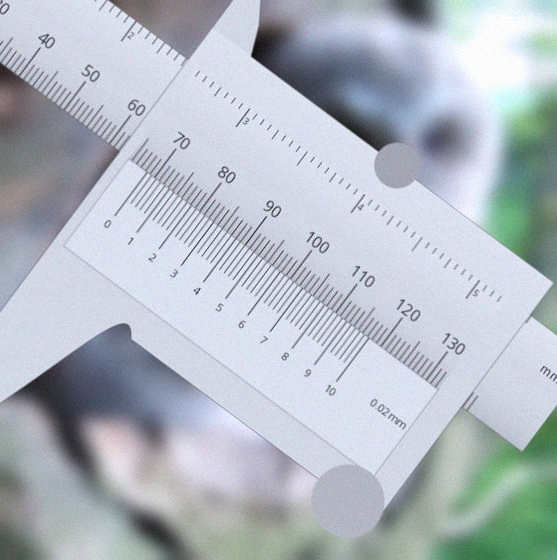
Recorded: 68.4 (mm)
